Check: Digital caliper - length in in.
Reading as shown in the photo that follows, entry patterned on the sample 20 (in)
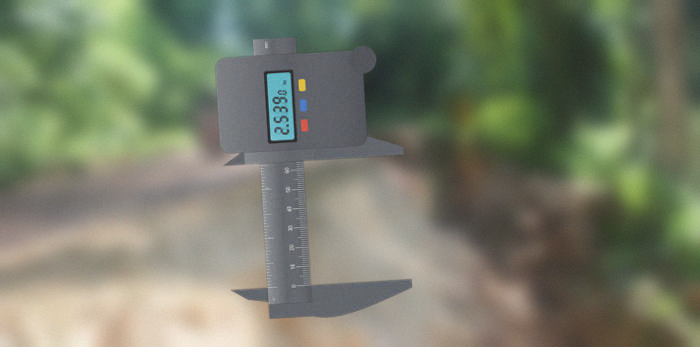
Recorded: 2.5390 (in)
